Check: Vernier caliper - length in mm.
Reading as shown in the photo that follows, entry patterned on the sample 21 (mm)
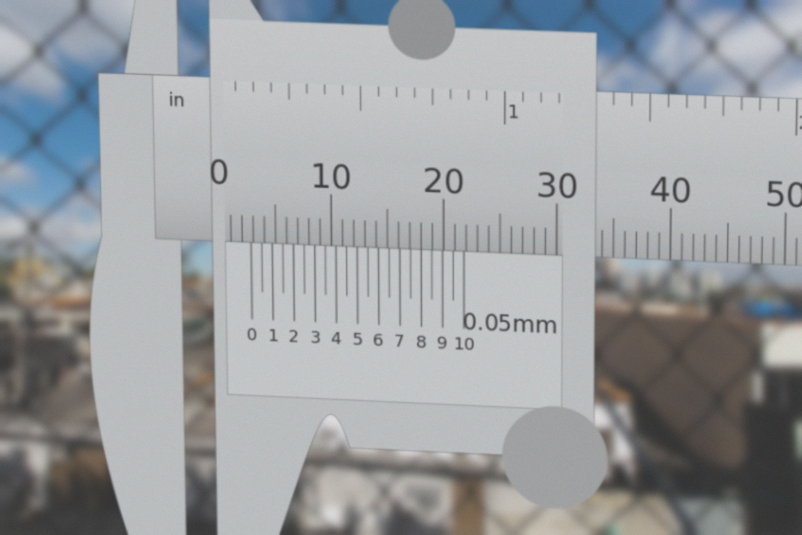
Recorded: 2.8 (mm)
